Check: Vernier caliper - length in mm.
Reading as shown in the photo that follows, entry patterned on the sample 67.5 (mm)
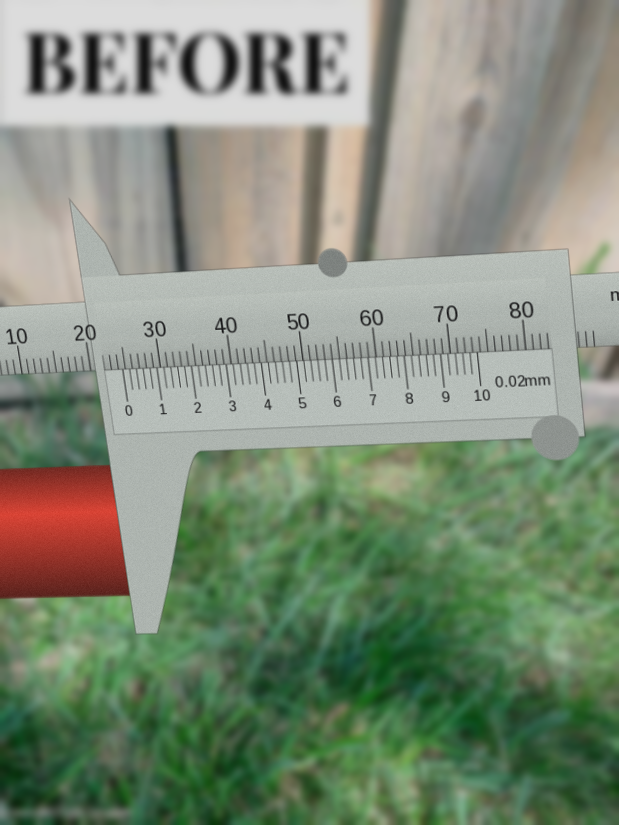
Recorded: 24.6 (mm)
